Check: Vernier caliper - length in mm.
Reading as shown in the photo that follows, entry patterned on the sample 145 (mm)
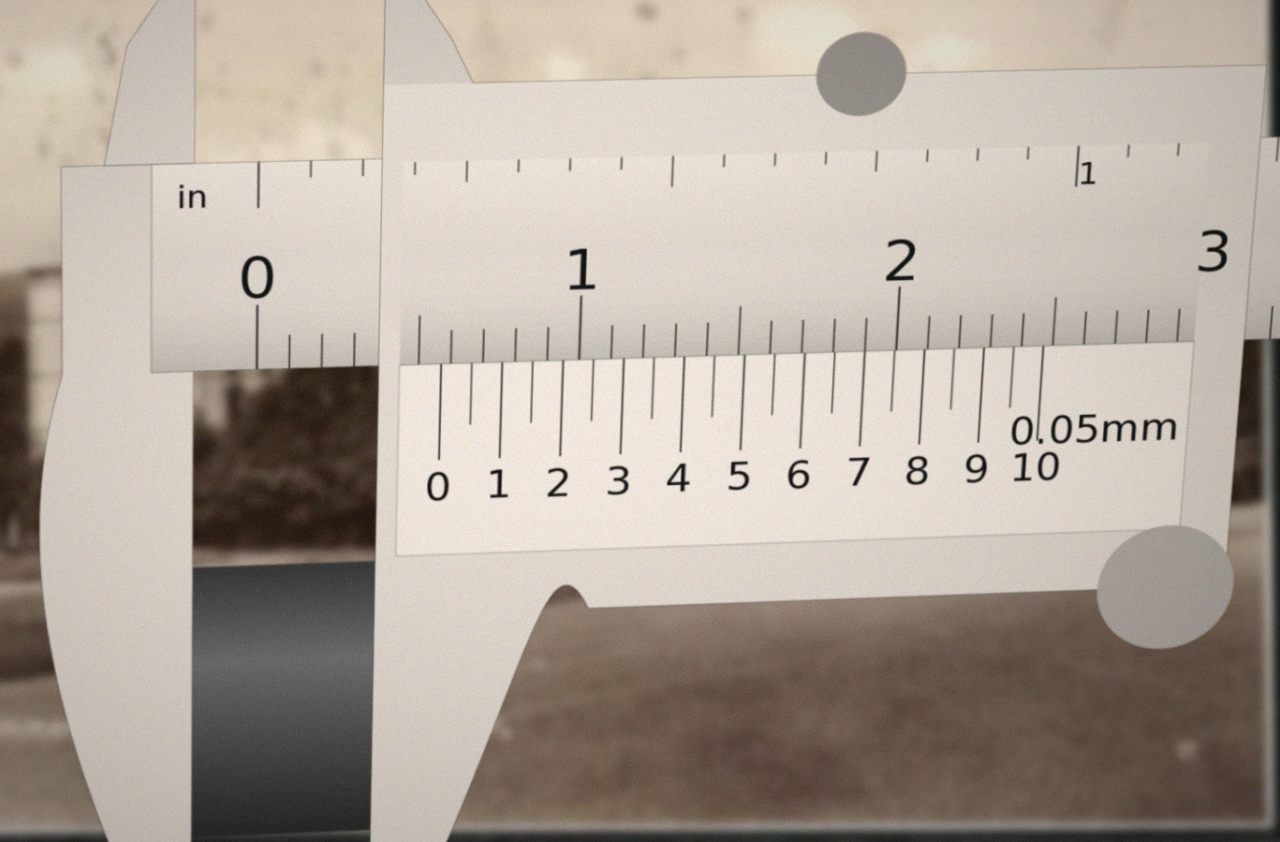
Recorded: 5.70 (mm)
